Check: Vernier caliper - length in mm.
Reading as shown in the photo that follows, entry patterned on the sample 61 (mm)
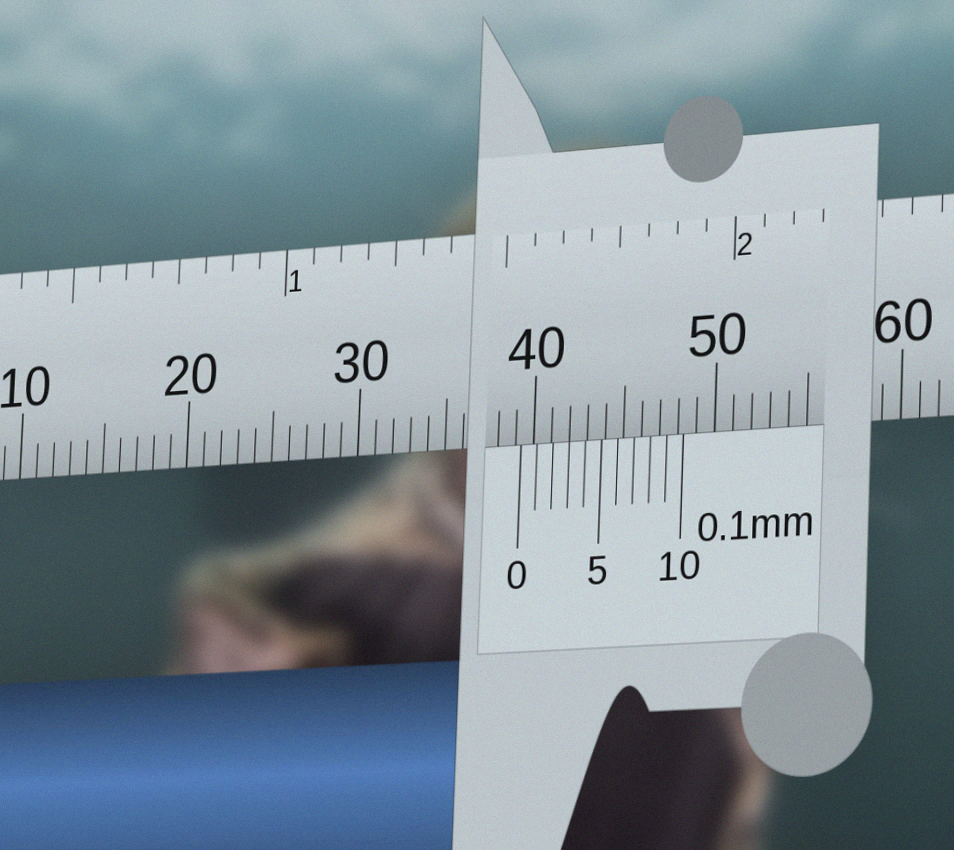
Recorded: 39.3 (mm)
